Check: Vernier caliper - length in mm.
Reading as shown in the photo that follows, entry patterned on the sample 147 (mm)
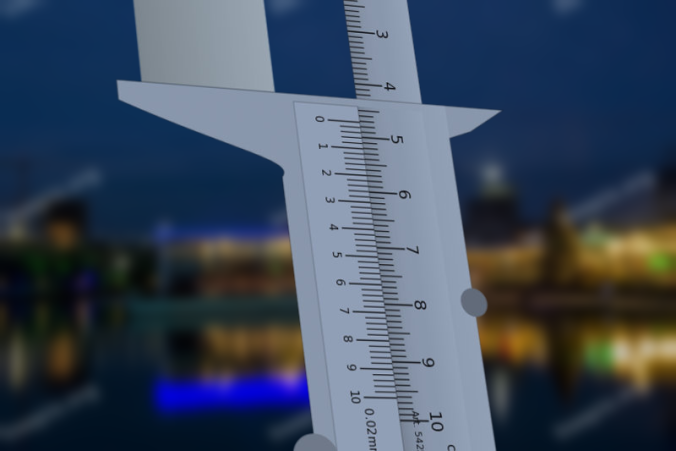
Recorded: 47.2 (mm)
